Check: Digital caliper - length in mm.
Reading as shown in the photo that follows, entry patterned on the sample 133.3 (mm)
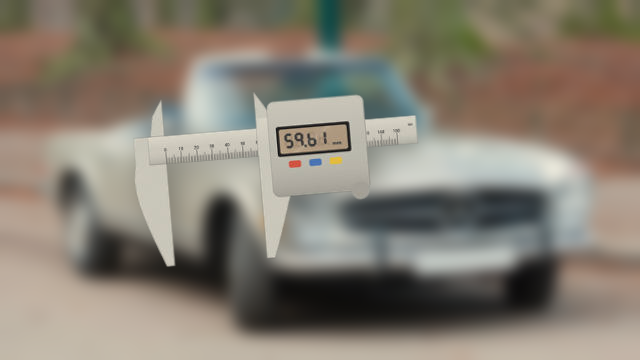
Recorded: 59.61 (mm)
